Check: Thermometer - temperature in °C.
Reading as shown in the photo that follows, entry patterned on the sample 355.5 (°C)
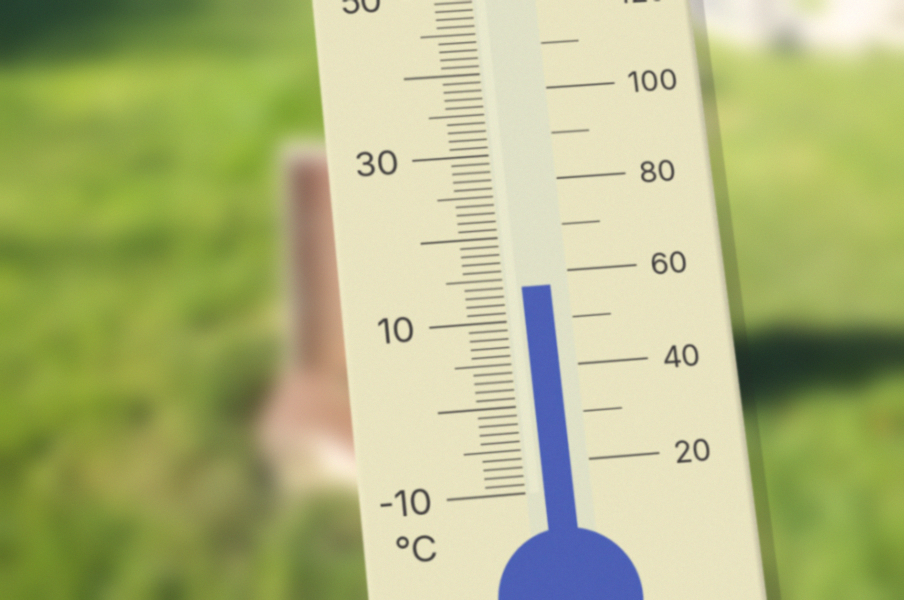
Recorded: 14 (°C)
